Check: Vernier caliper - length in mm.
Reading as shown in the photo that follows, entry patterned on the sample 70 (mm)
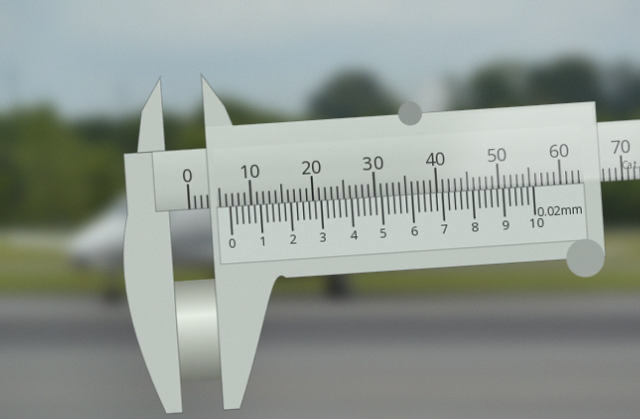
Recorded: 6.6 (mm)
